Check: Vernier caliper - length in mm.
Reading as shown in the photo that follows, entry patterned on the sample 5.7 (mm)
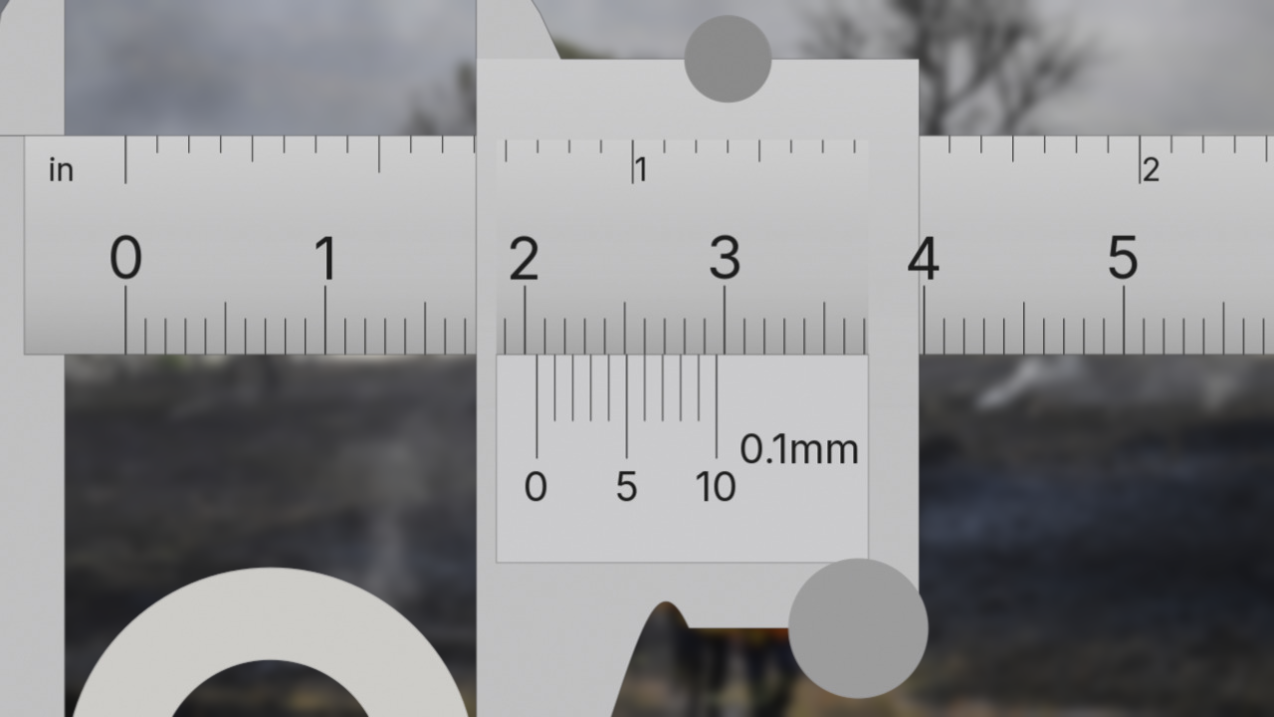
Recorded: 20.6 (mm)
